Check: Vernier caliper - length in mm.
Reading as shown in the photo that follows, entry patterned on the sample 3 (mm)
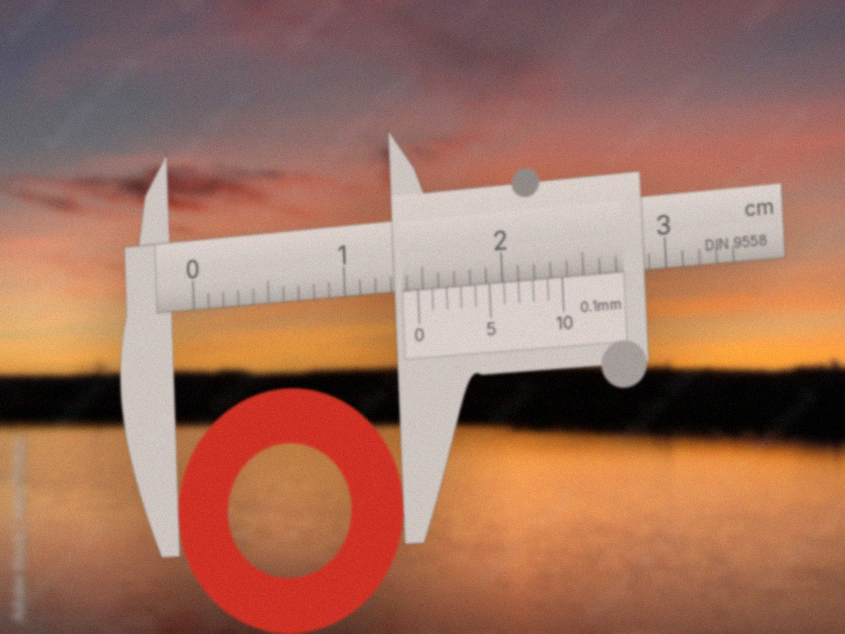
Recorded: 14.7 (mm)
